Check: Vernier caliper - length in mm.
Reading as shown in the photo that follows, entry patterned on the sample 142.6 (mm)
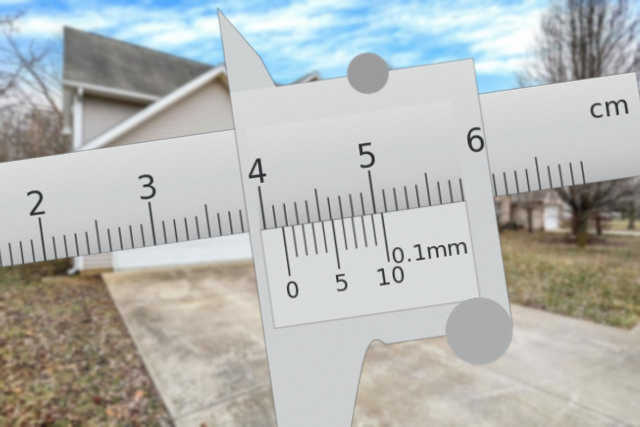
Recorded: 41.6 (mm)
